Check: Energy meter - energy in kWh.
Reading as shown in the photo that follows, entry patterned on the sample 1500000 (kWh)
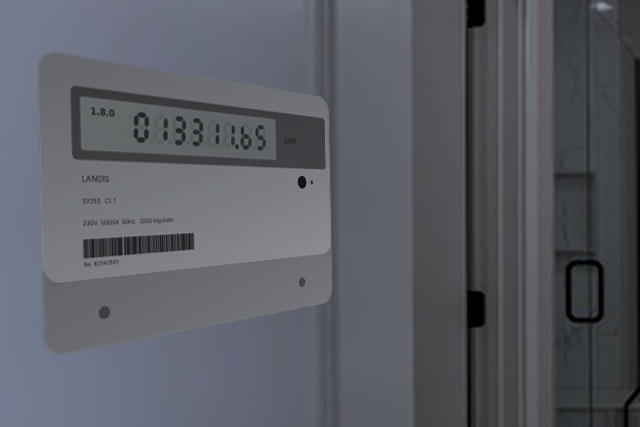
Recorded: 13311.65 (kWh)
